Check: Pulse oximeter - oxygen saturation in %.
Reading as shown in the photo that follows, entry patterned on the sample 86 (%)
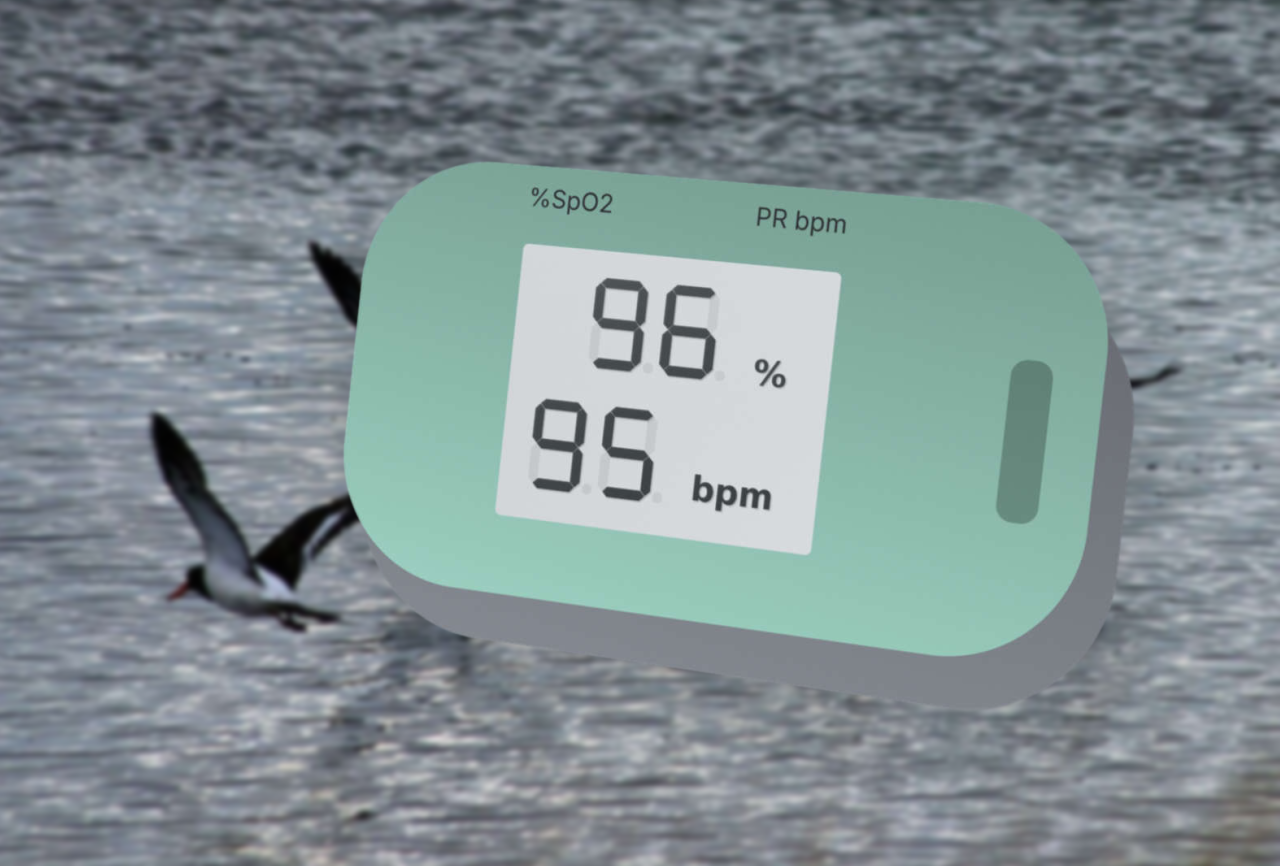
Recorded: 96 (%)
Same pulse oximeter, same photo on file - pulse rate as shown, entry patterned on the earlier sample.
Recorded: 95 (bpm)
